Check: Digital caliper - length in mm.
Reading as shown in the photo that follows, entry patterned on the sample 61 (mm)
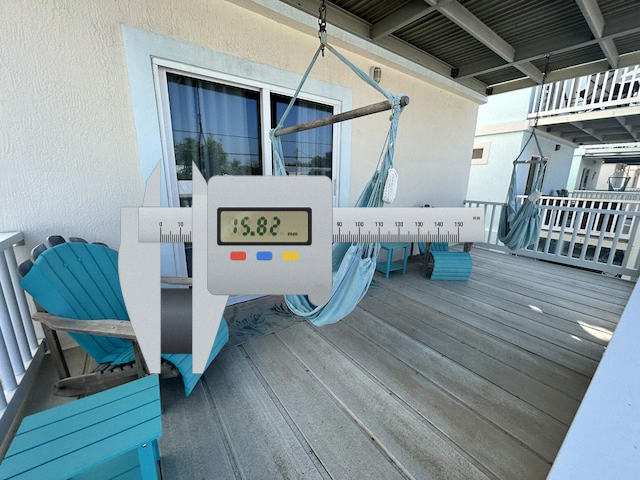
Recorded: 15.82 (mm)
